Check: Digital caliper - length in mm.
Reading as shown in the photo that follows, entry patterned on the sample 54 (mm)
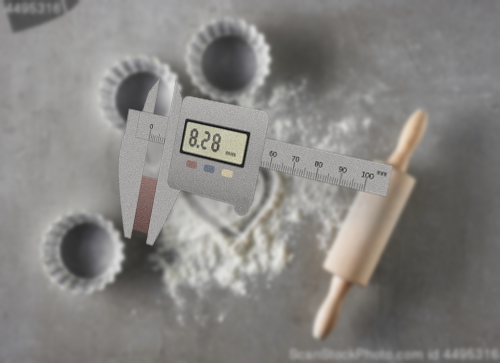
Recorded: 8.28 (mm)
